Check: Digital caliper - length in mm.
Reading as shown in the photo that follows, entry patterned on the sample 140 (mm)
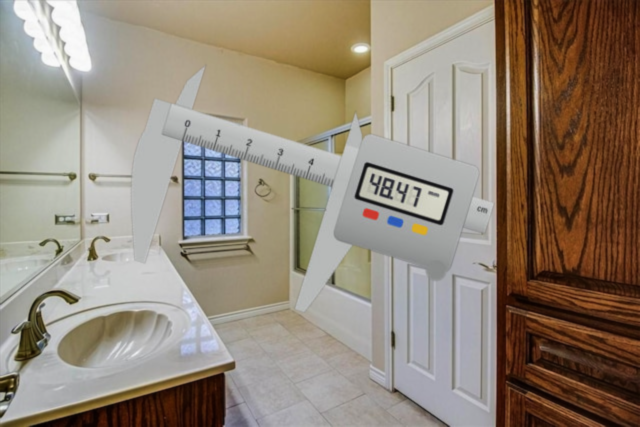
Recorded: 48.47 (mm)
